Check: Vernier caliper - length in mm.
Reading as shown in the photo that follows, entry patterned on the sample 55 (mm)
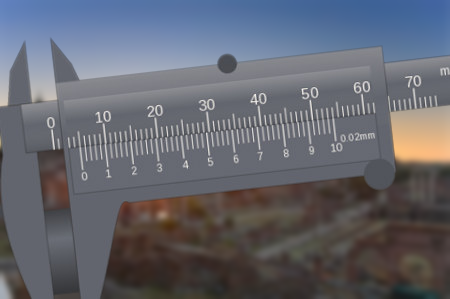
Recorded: 5.0 (mm)
